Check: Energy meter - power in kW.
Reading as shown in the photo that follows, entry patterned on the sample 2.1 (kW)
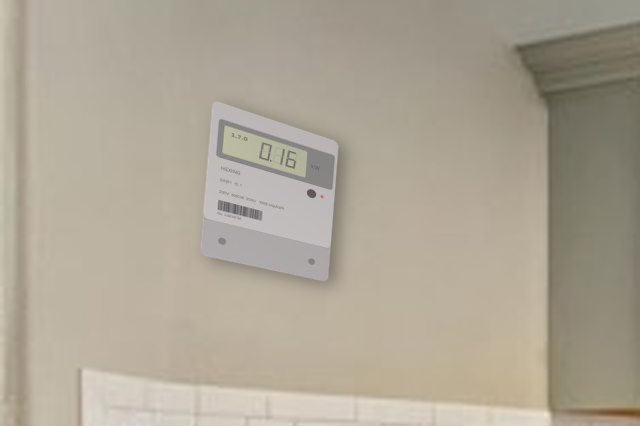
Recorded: 0.16 (kW)
